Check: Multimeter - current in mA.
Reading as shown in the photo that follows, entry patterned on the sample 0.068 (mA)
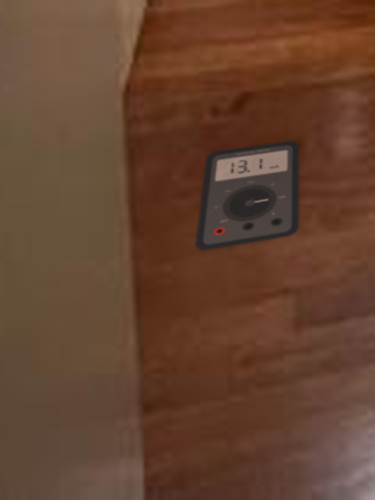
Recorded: 13.1 (mA)
